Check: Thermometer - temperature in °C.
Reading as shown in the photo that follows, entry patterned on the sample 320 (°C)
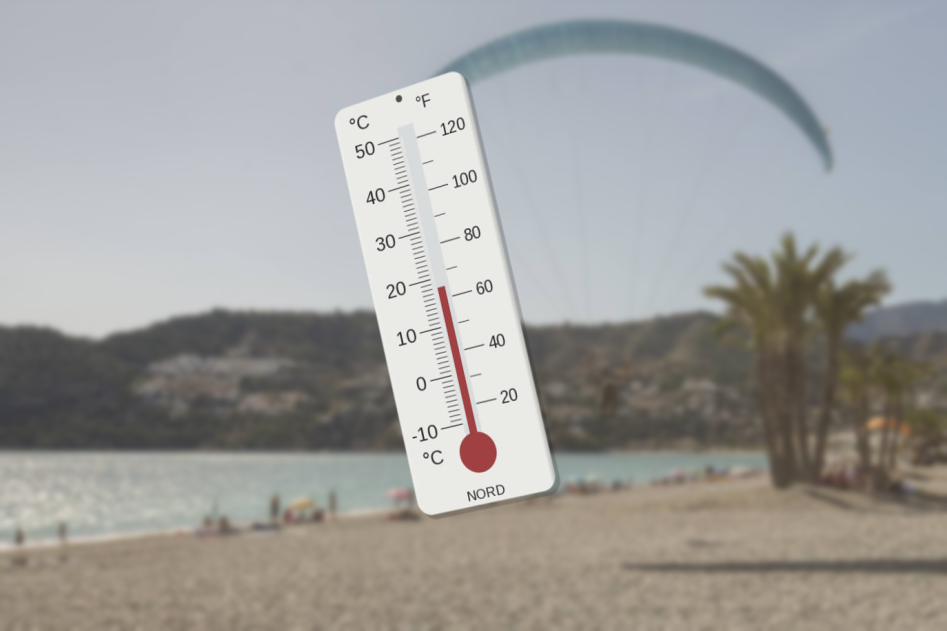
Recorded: 18 (°C)
